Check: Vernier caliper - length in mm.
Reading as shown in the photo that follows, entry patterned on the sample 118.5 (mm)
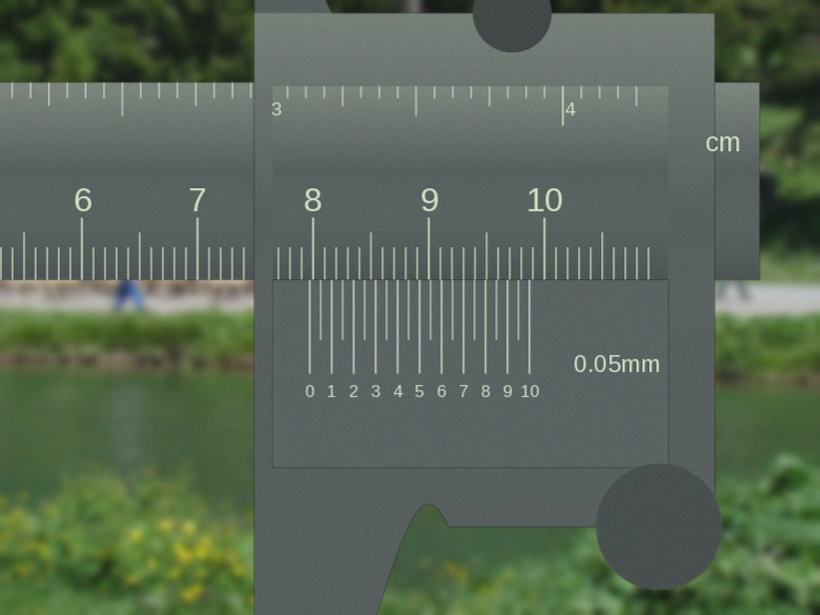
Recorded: 79.7 (mm)
